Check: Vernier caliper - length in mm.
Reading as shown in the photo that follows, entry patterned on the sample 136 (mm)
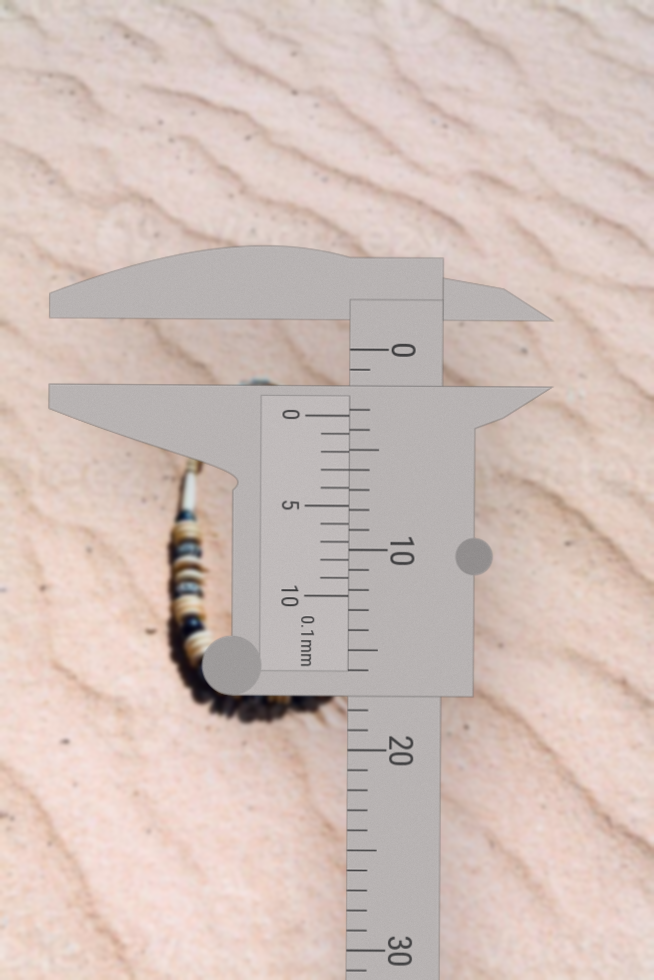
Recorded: 3.3 (mm)
